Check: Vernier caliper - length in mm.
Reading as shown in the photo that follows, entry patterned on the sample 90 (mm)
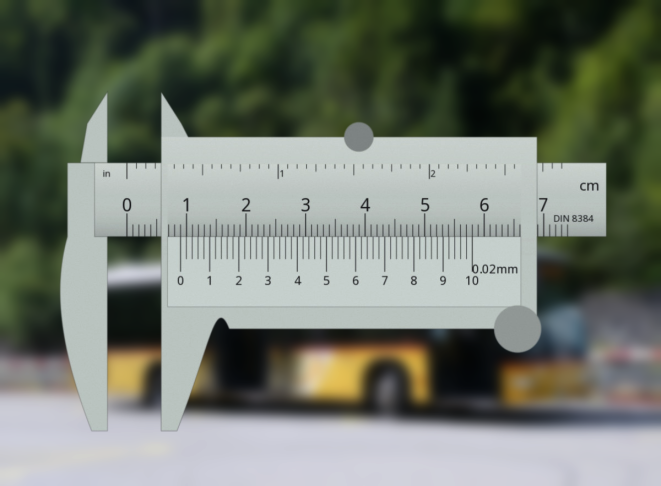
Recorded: 9.0 (mm)
